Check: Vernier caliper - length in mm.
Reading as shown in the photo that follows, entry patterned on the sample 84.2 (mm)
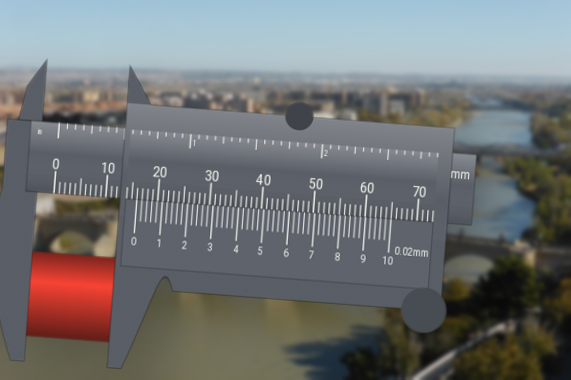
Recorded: 16.0 (mm)
